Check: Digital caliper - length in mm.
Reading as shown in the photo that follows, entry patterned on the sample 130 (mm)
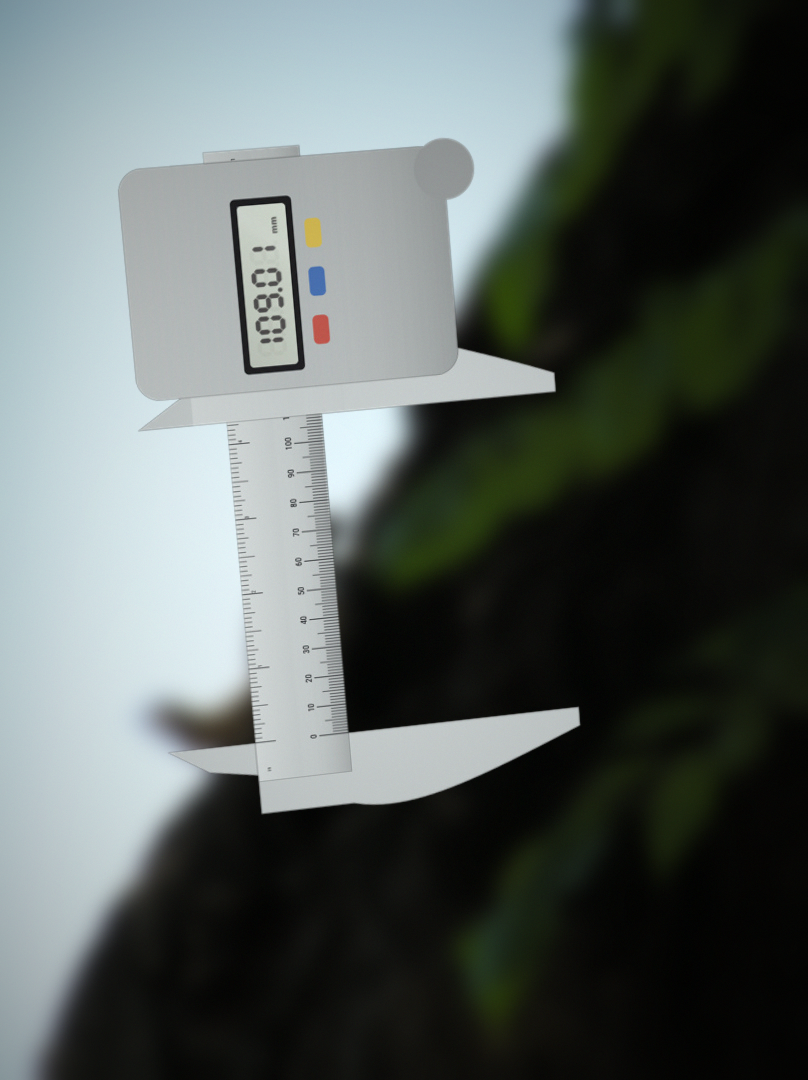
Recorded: 109.01 (mm)
